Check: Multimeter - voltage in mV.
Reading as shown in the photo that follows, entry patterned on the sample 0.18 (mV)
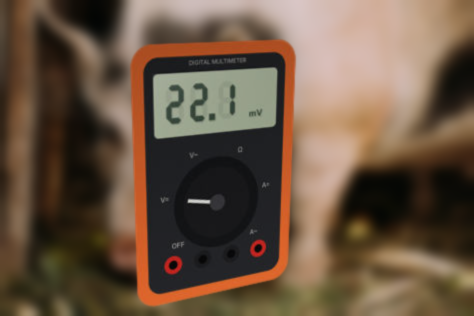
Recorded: 22.1 (mV)
